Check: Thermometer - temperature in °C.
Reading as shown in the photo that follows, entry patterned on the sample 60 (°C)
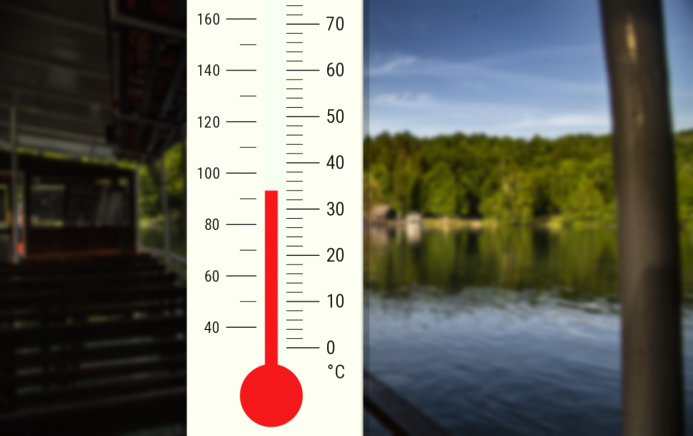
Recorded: 34 (°C)
